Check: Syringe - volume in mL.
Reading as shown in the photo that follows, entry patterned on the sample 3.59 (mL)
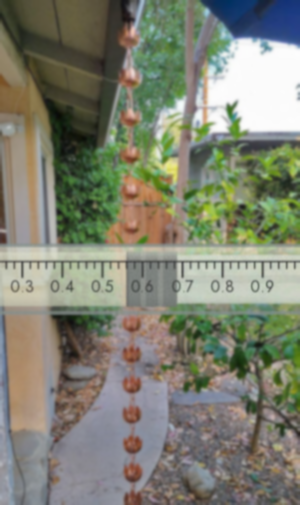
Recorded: 0.56 (mL)
